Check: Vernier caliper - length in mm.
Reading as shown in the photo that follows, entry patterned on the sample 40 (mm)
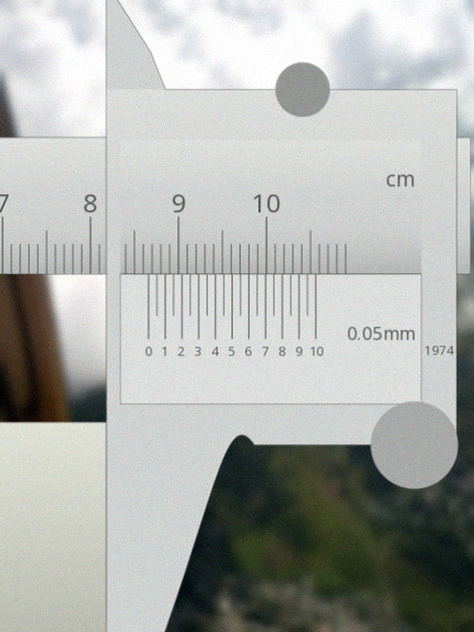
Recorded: 86.6 (mm)
